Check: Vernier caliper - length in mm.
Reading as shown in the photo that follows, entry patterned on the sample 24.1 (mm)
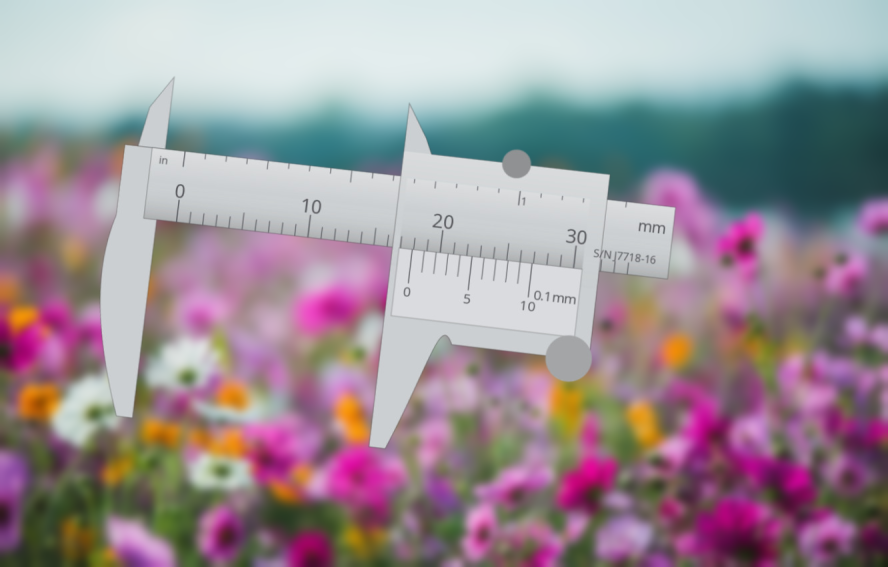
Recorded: 17.9 (mm)
